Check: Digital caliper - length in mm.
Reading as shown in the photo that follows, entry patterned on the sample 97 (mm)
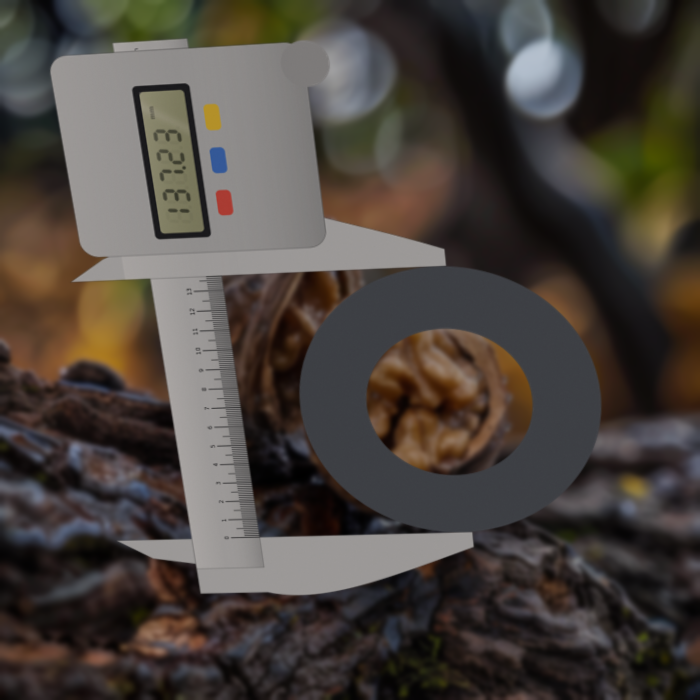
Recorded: 137.23 (mm)
